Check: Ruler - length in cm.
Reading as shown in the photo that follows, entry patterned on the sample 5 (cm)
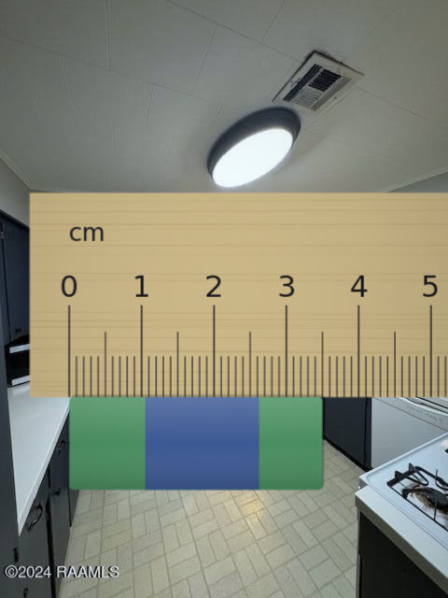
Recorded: 3.5 (cm)
